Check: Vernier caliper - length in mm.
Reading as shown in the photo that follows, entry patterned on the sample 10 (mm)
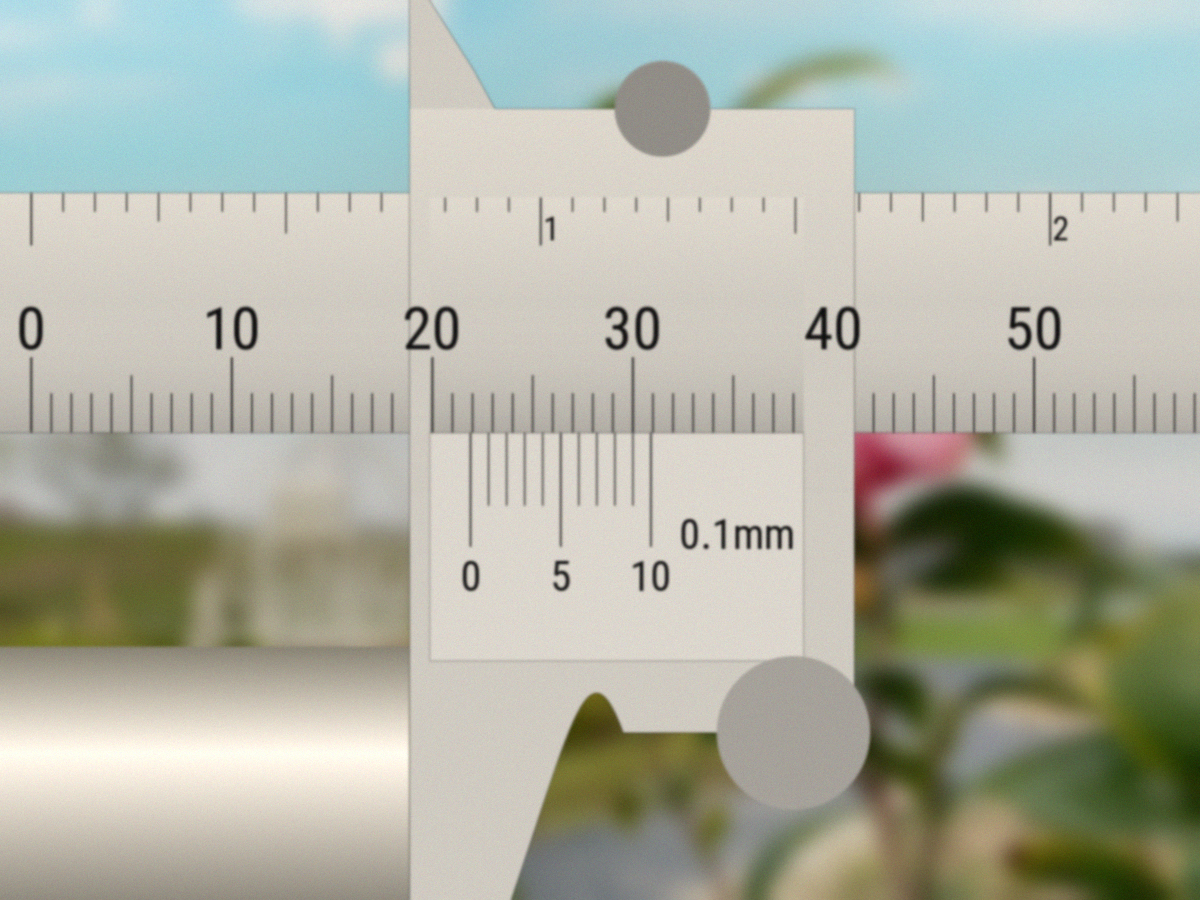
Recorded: 21.9 (mm)
